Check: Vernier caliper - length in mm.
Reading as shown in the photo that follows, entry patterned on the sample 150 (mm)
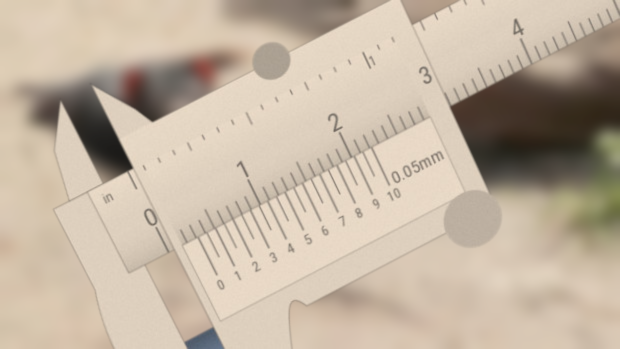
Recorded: 3.2 (mm)
